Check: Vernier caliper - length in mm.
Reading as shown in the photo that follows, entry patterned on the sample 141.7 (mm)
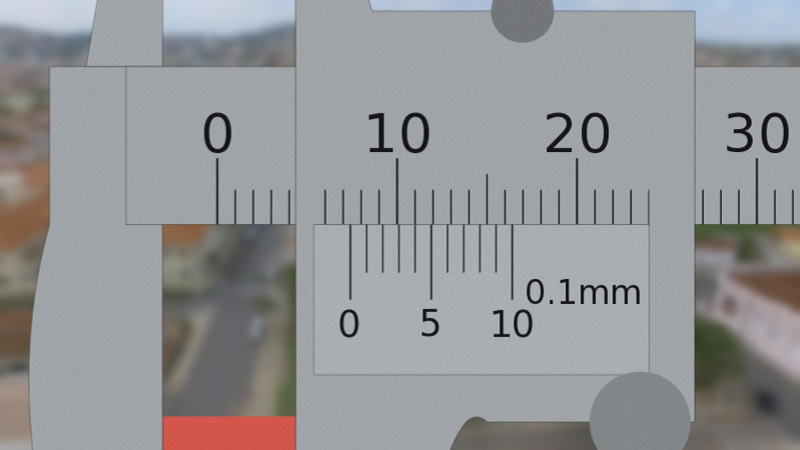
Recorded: 7.4 (mm)
